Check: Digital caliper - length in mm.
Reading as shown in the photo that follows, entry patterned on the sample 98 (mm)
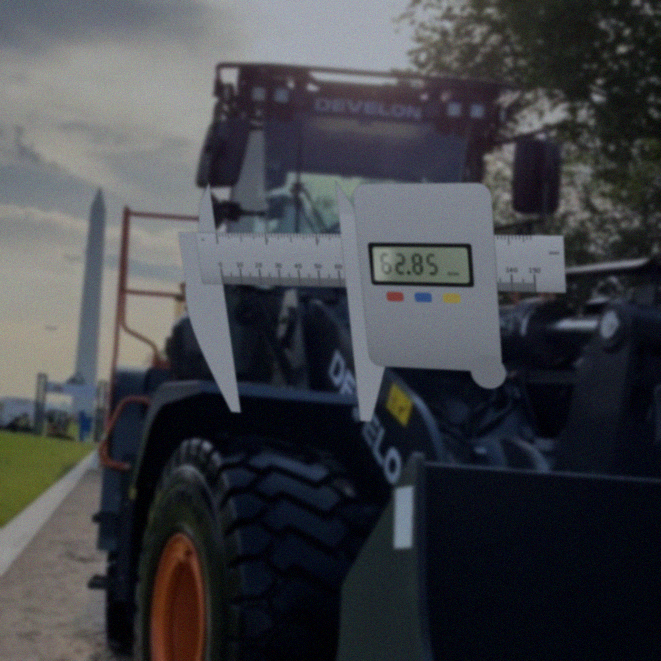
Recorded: 62.85 (mm)
